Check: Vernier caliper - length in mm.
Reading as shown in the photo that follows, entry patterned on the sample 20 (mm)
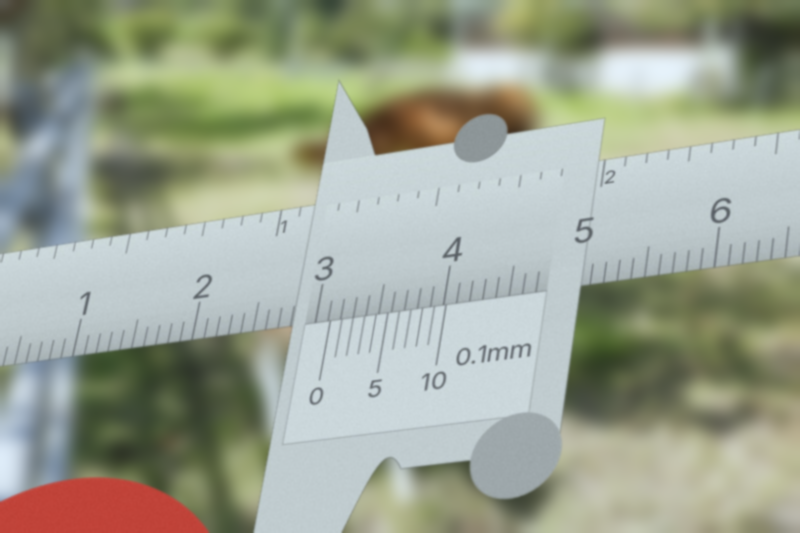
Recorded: 31.2 (mm)
